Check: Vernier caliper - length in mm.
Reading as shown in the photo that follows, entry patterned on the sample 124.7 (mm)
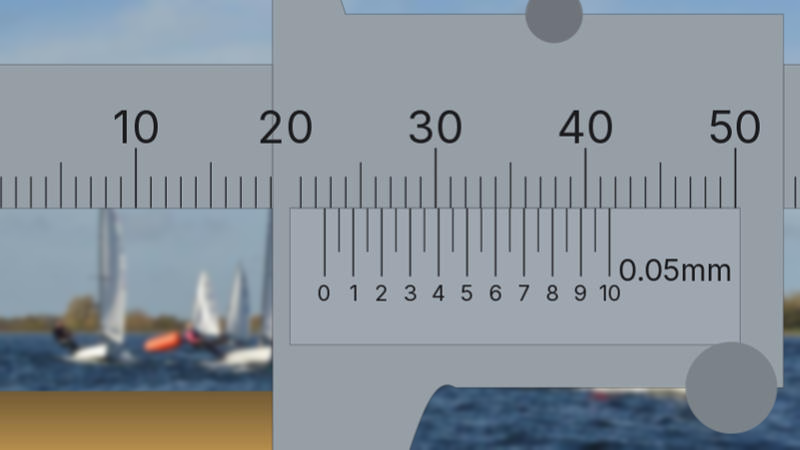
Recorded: 22.6 (mm)
